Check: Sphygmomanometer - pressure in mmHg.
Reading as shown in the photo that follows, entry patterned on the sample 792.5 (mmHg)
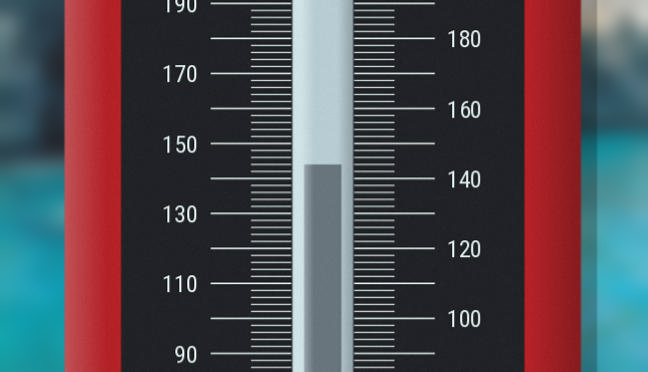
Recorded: 144 (mmHg)
